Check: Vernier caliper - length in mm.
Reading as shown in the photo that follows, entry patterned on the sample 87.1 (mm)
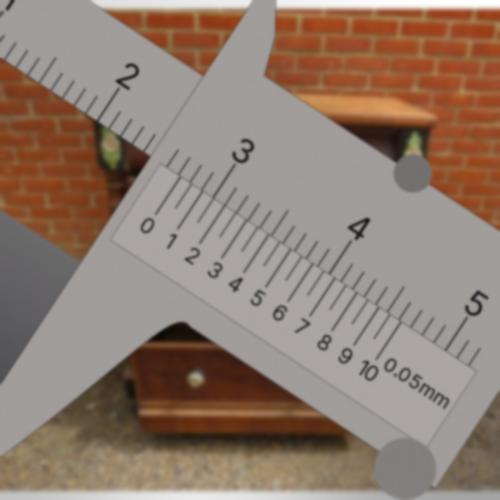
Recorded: 27.2 (mm)
